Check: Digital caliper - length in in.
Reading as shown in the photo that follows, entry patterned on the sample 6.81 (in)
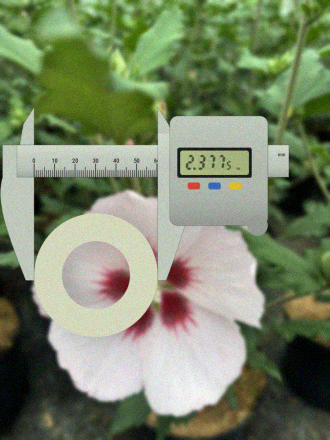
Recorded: 2.3775 (in)
